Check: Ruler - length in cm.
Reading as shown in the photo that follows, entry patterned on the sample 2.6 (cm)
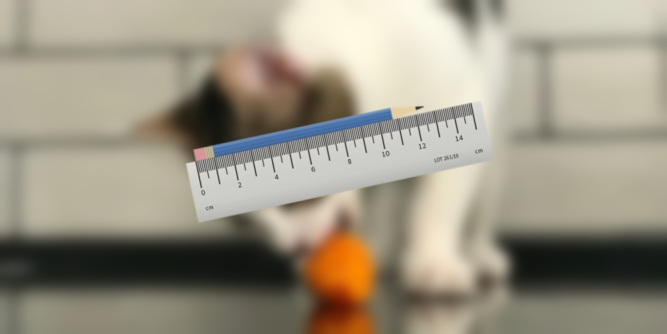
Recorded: 12.5 (cm)
